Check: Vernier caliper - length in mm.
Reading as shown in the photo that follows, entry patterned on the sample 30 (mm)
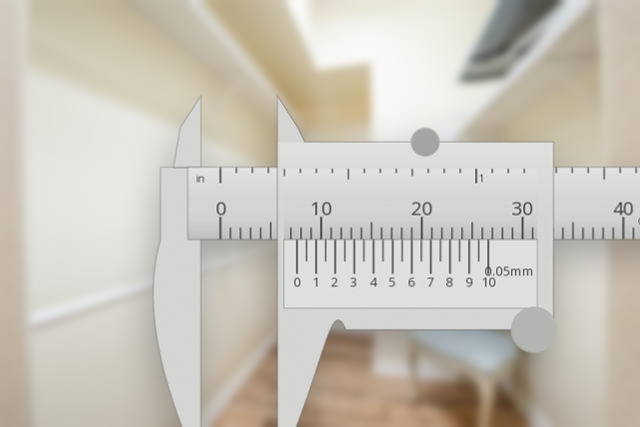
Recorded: 7.6 (mm)
